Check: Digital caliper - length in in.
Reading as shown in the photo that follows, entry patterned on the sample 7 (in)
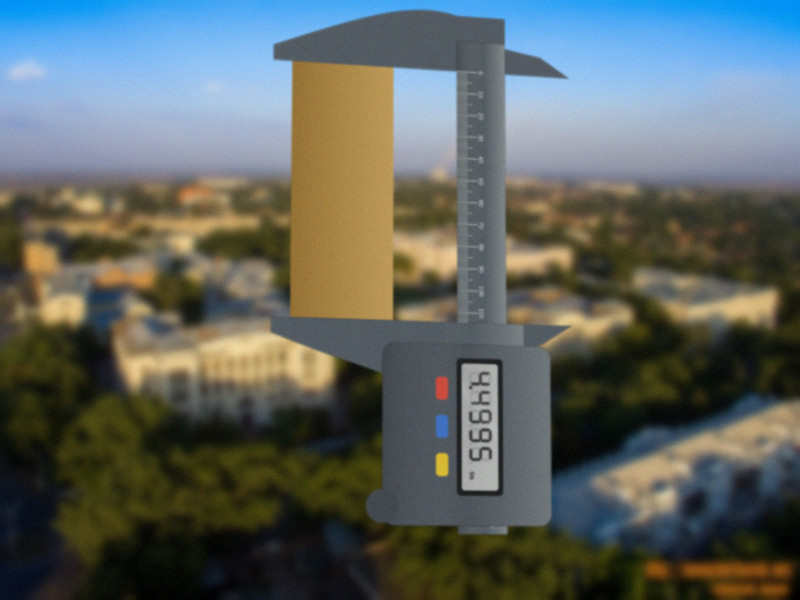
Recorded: 4.4995 (in)
